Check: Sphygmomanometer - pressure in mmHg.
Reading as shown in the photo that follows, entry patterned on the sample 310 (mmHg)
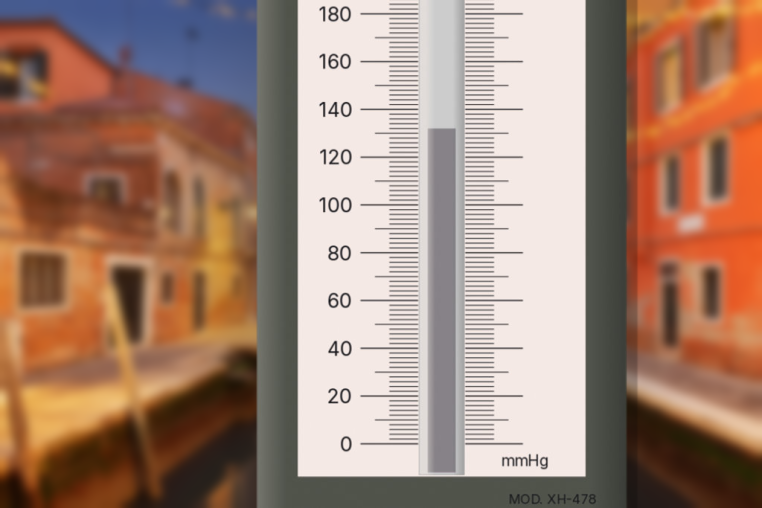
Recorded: 132 (mmHg)
